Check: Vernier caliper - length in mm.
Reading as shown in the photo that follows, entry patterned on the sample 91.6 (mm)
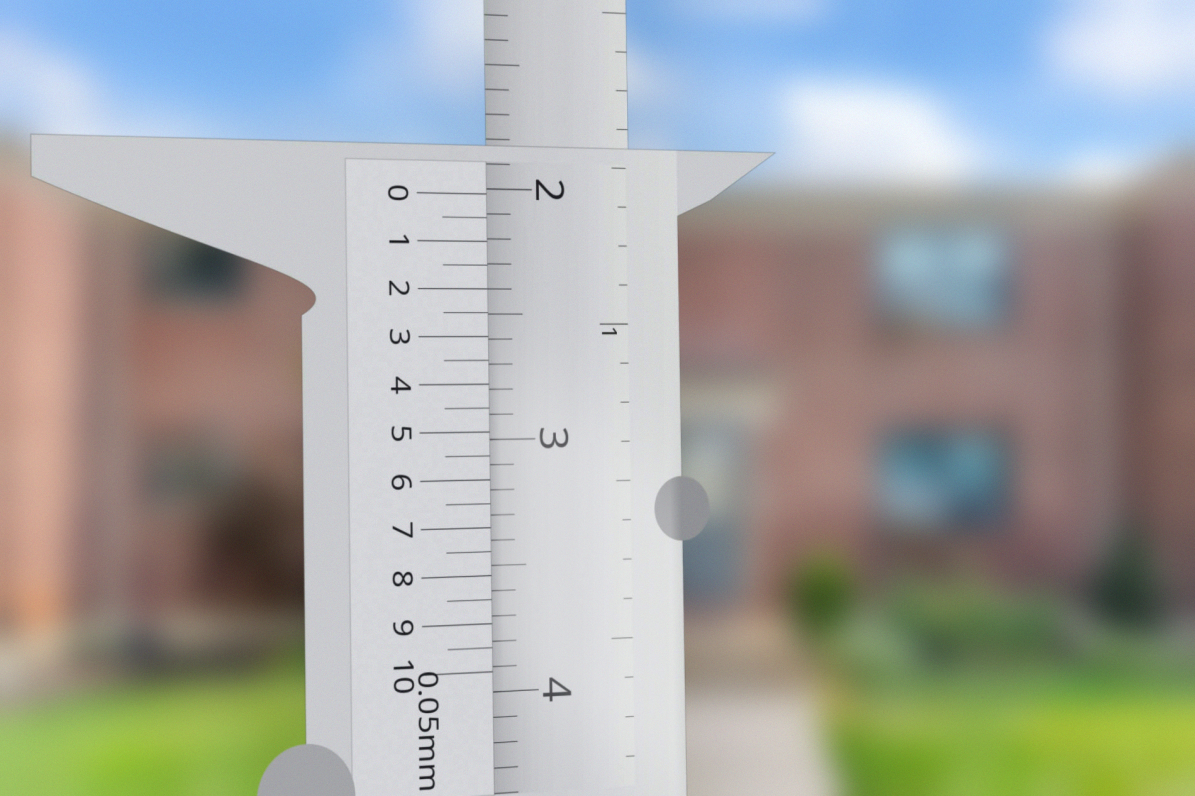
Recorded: 20.20 (mm)
